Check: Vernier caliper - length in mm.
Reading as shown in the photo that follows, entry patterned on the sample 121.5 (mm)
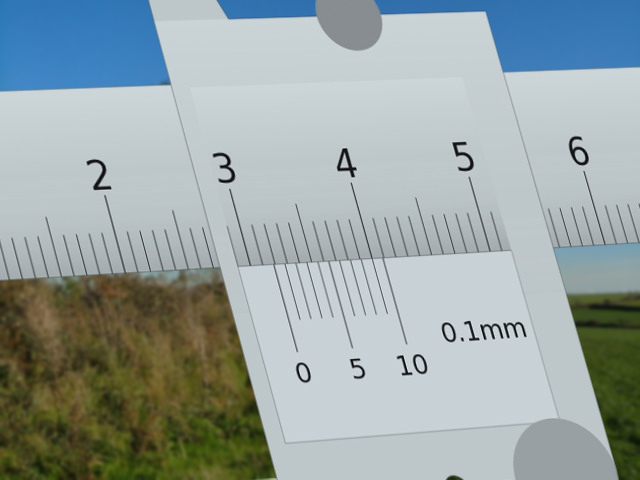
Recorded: 31.9 (mm)
